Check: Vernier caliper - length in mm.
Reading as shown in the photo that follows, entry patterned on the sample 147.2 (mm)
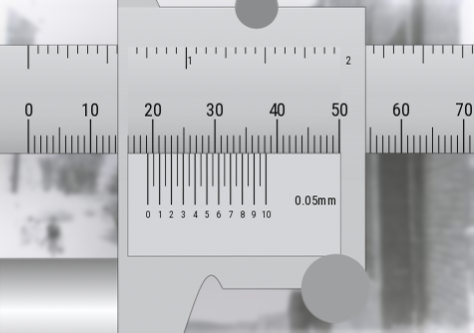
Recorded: 19.2 (mm)
